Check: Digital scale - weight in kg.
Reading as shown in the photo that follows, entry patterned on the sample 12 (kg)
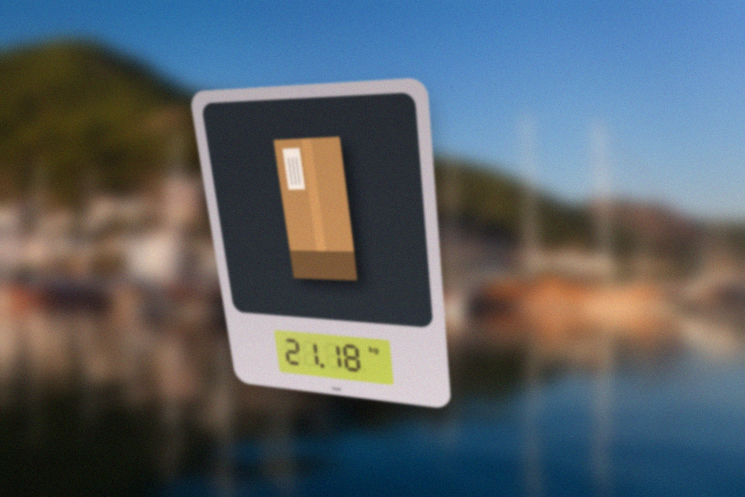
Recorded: 21.18 (kg)
